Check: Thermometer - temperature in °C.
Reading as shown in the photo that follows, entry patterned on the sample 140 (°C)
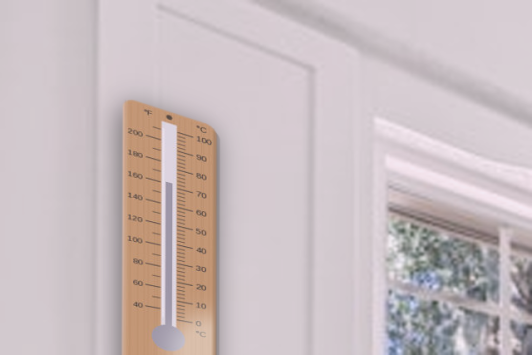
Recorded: 72 (°C)
